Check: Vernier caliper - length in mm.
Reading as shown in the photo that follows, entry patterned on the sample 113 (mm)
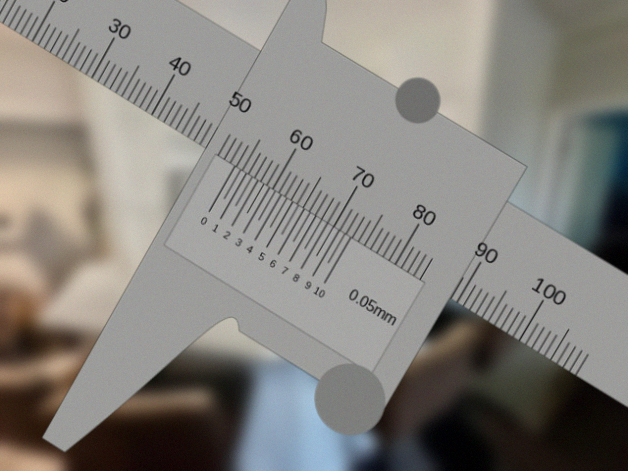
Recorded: 53.8 (mm)
